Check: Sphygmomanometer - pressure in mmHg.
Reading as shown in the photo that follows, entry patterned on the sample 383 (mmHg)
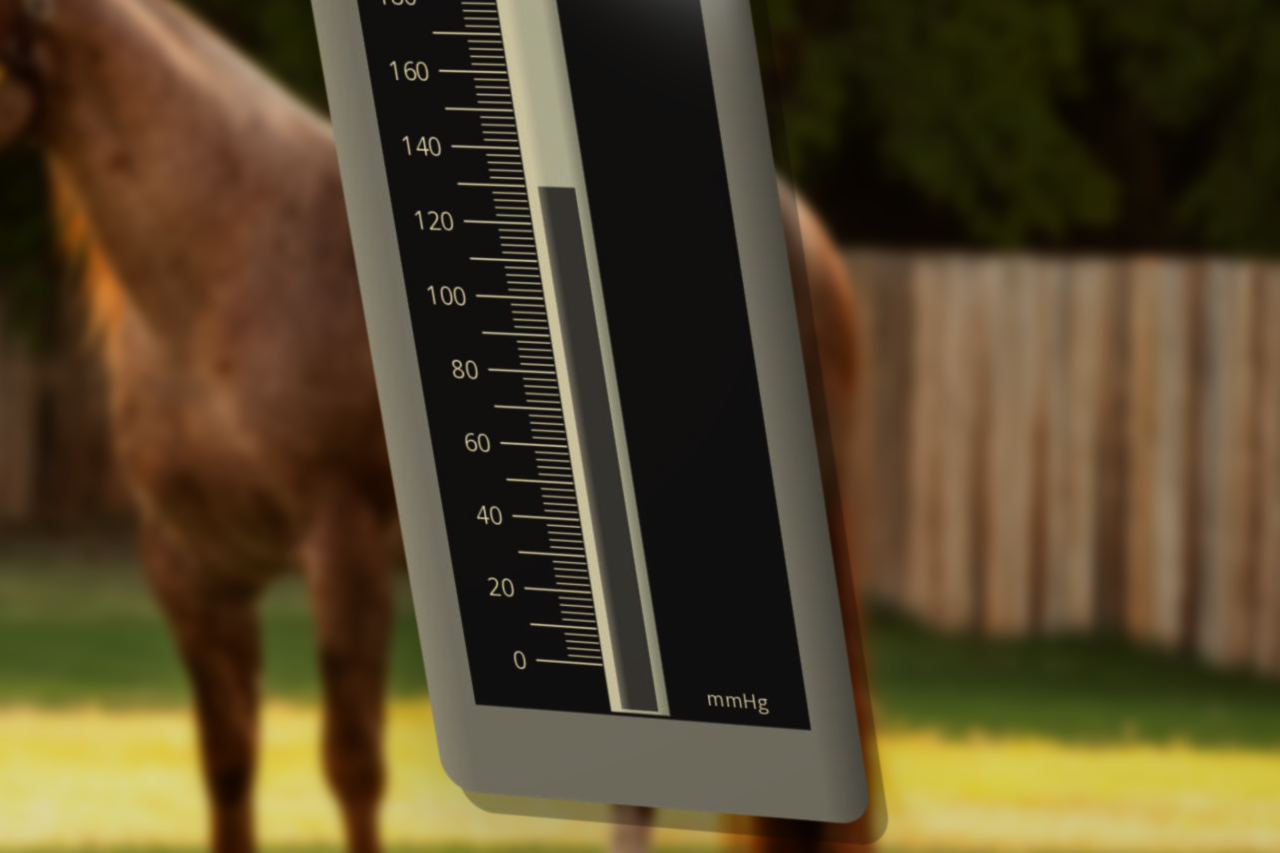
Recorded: 130 (mmHg)
